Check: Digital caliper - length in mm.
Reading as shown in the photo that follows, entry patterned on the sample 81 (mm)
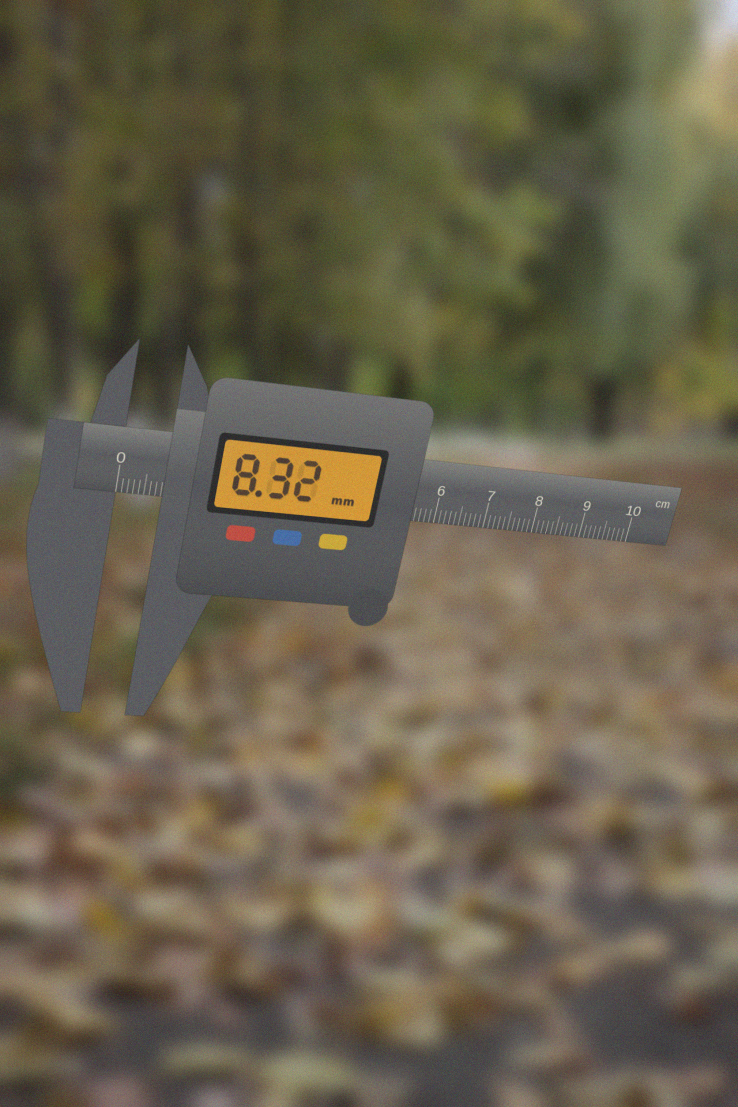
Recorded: 8.32 (mm)
